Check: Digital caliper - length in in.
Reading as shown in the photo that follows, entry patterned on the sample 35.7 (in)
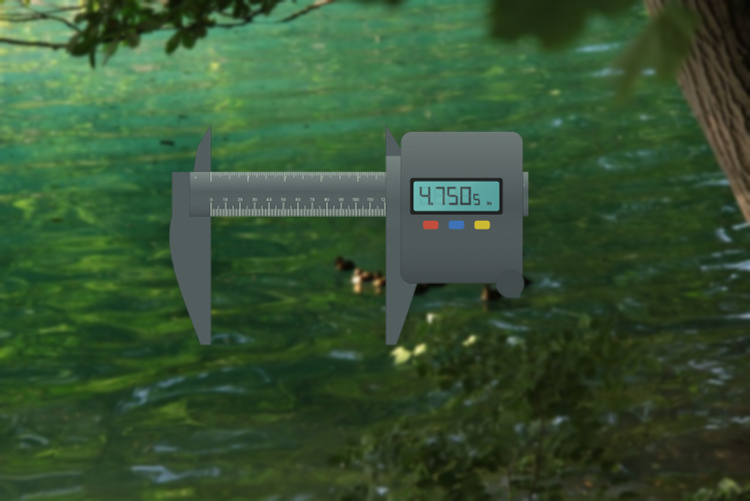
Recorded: 4.7505 (in)
